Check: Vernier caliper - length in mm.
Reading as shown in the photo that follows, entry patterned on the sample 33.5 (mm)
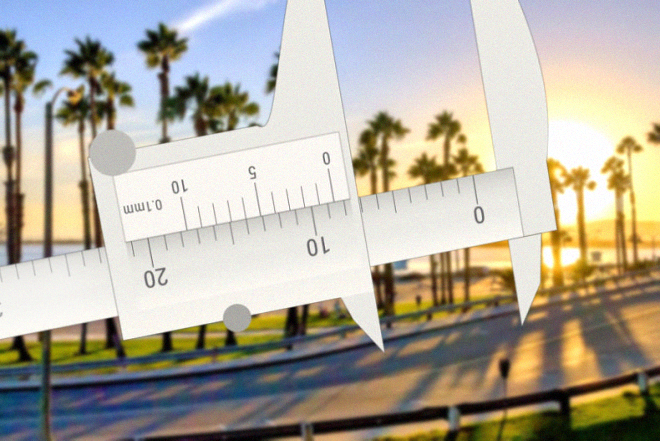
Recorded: 8.6 (mm)
